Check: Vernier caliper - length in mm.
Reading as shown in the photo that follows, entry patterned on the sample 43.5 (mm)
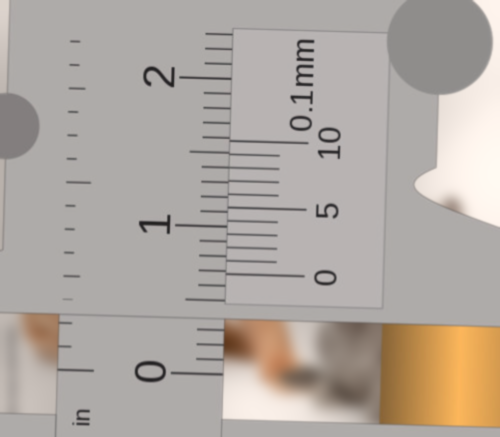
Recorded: 6.8 (mm)
